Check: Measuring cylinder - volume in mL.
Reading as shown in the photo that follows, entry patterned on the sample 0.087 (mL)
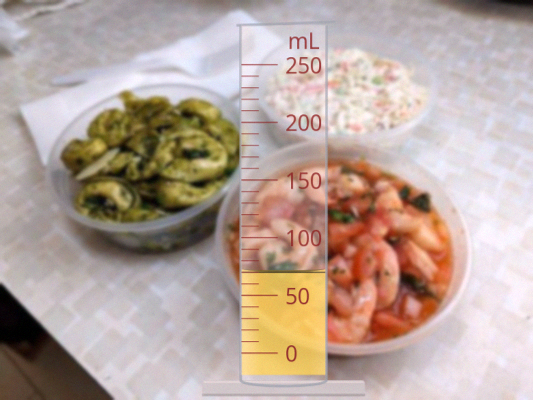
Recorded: 70 (mL)
